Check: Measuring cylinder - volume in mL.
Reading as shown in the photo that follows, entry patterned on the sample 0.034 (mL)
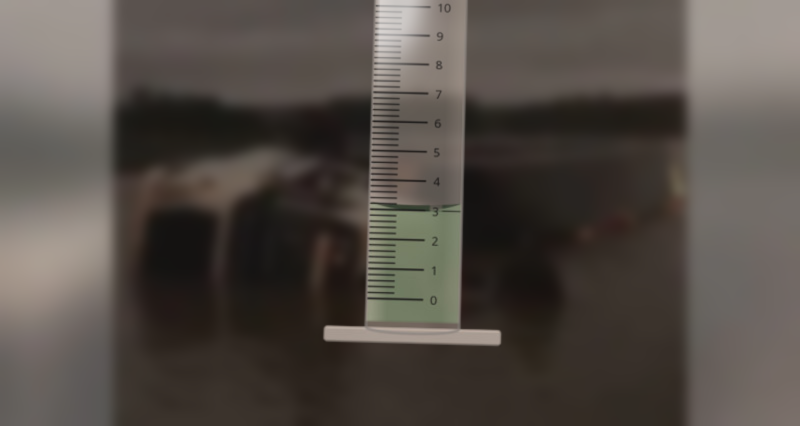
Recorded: 3 (mL)
